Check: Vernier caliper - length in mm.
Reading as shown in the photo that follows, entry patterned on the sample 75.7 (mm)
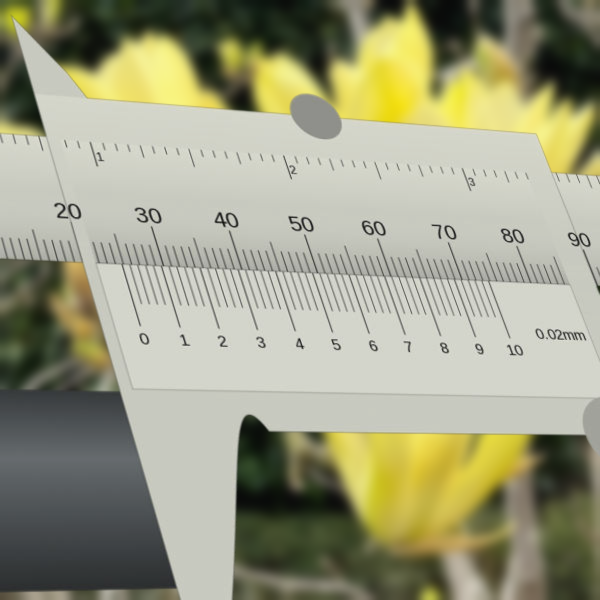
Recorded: 24.8 (mm)
